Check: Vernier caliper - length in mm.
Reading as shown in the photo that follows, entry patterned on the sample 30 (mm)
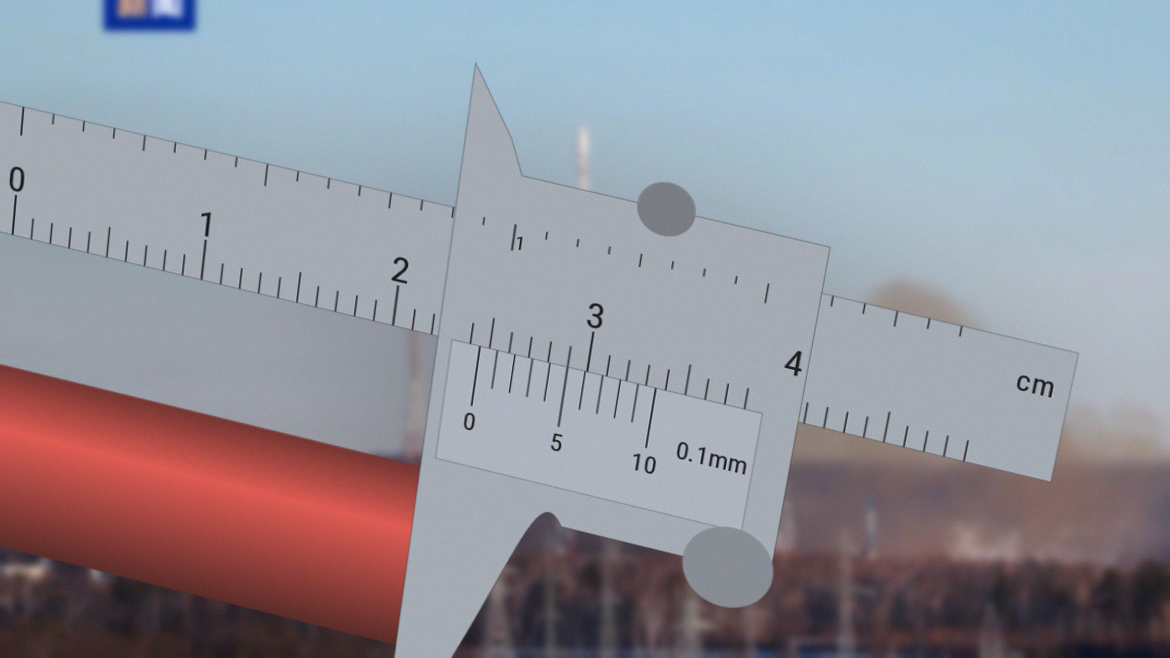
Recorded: 24.5 (mm)
